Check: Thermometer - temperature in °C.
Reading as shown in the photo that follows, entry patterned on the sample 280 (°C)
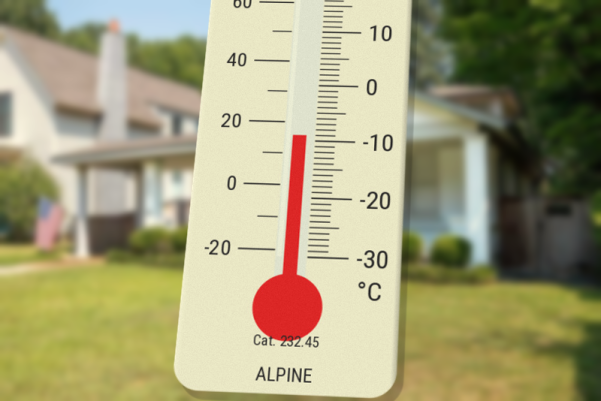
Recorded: -9 (°C)
